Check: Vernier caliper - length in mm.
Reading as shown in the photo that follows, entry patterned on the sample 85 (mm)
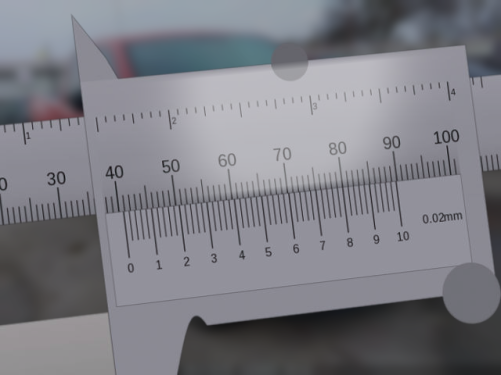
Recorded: 40.8 (mm)
